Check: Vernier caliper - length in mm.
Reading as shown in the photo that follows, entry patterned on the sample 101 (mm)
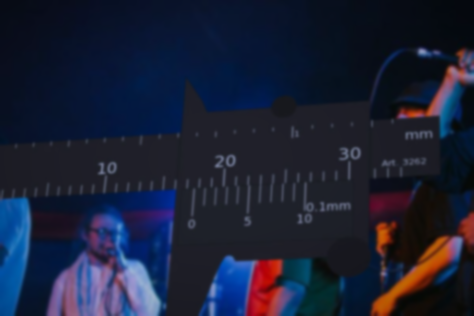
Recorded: 17.6 (mm)
